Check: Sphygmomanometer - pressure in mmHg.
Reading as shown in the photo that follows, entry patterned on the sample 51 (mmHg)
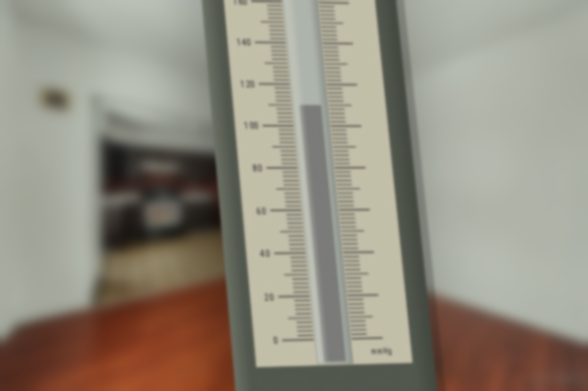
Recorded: 110 (mmHg)
